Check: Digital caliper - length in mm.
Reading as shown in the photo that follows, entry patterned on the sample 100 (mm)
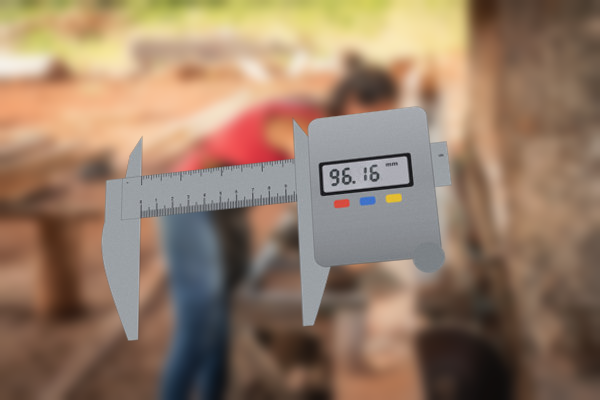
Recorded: 96.16 (mm)
